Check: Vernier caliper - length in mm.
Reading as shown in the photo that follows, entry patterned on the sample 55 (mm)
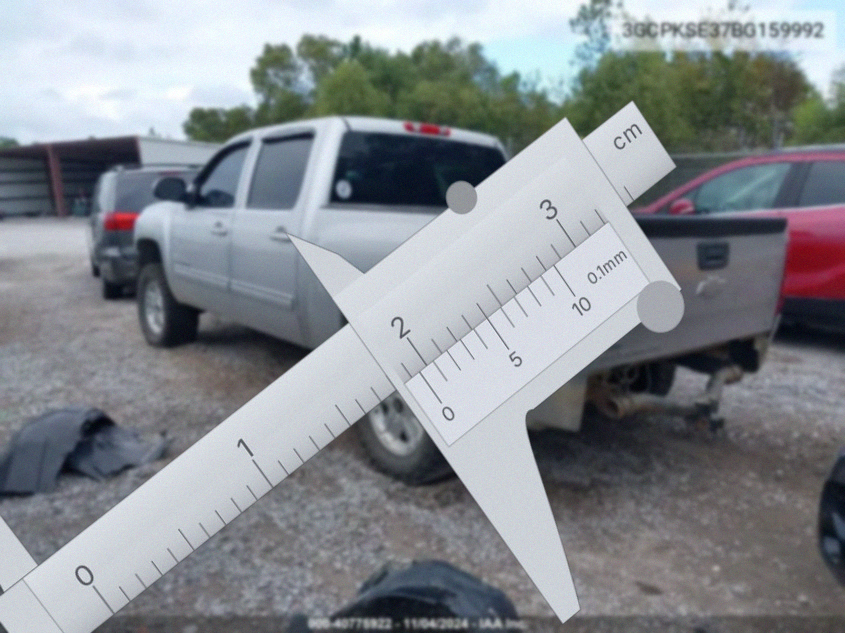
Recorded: 19.5 (mm)
